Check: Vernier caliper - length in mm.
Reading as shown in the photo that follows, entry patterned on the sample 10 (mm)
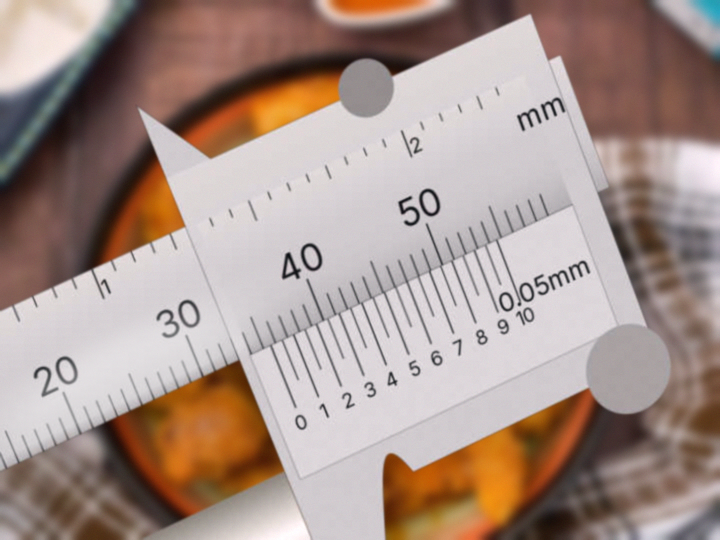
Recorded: 35.6 (mm)
